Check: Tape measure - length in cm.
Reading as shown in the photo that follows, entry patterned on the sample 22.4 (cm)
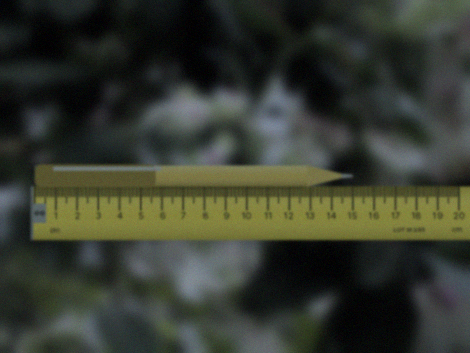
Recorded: 15 (cm)
